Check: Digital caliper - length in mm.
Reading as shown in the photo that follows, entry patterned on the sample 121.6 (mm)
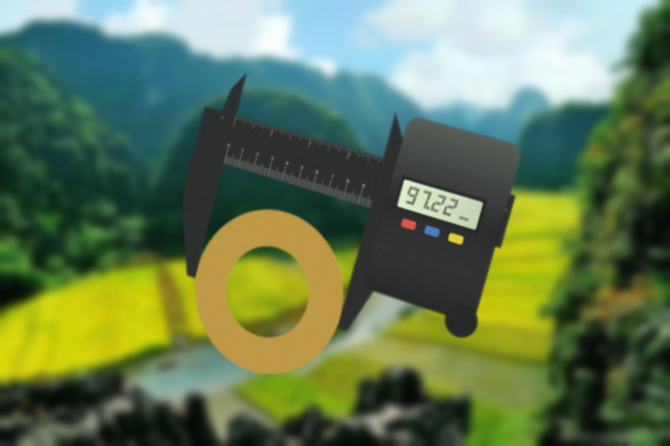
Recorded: 97.22 (mm)
